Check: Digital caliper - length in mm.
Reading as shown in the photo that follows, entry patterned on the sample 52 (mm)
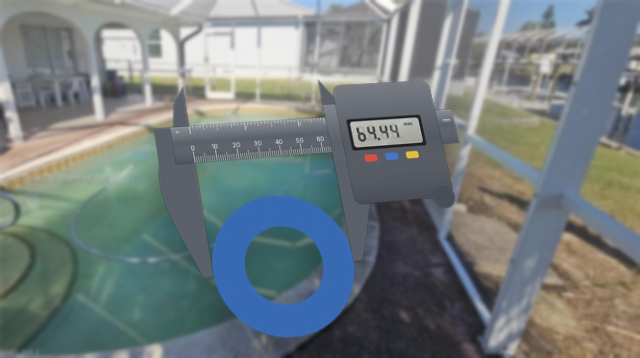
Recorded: 64.44 (mm)
